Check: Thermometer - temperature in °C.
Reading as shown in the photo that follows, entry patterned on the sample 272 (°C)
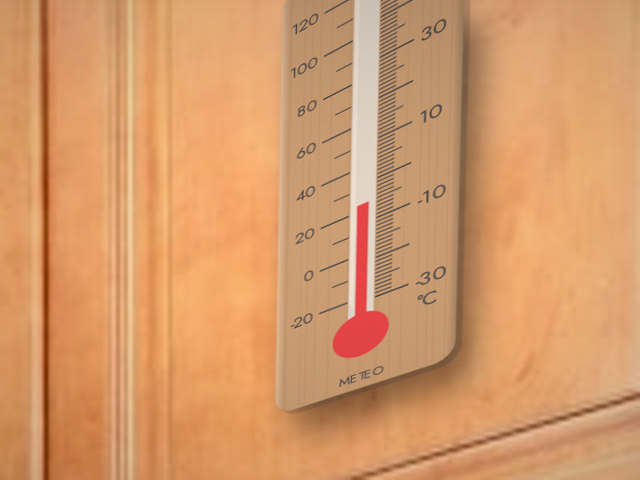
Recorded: -5 (°C)
